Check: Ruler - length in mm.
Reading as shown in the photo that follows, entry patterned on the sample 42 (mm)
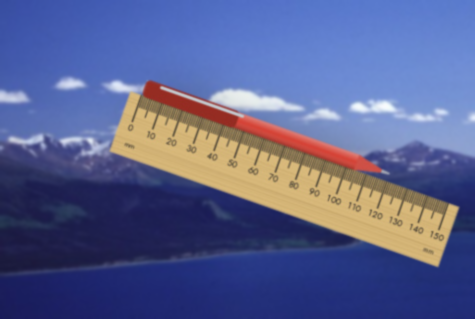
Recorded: 120 (mm)
